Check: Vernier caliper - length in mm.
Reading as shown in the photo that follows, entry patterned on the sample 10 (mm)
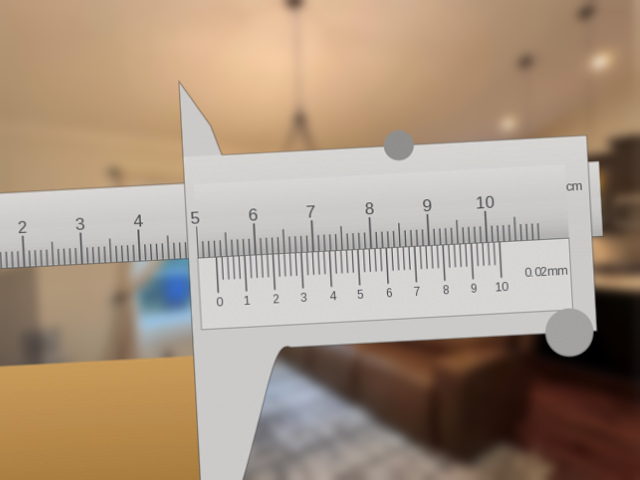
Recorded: 53.2 (mm)
